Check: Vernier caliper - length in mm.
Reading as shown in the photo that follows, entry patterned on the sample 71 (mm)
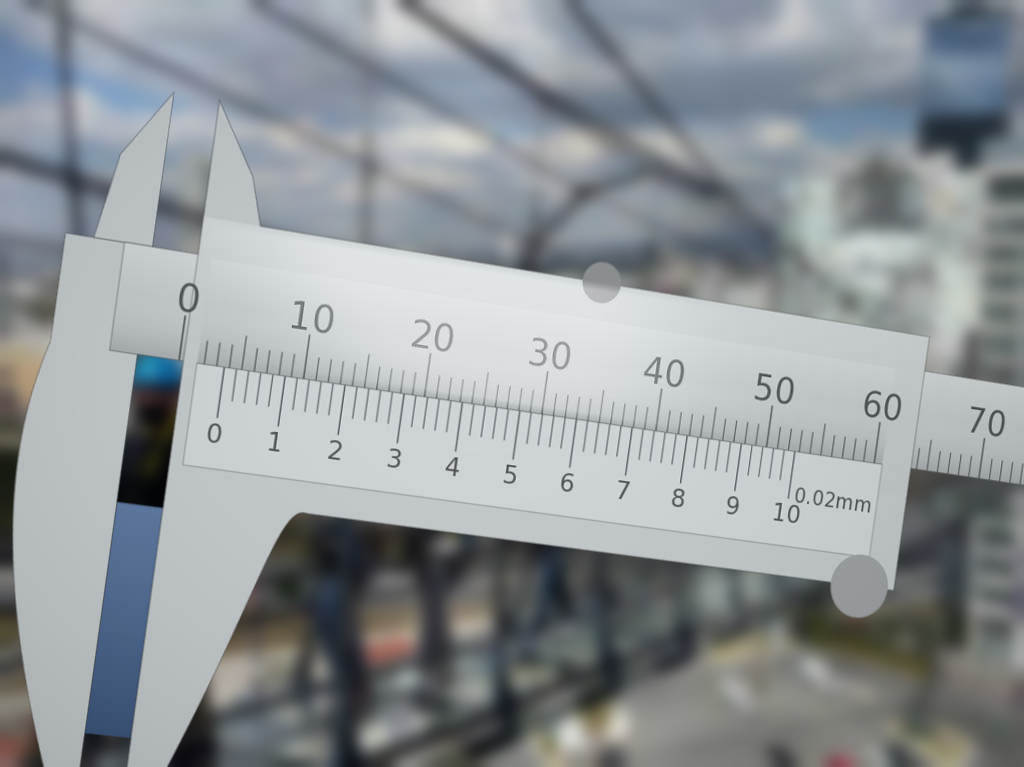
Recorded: 3.6 (mm)
